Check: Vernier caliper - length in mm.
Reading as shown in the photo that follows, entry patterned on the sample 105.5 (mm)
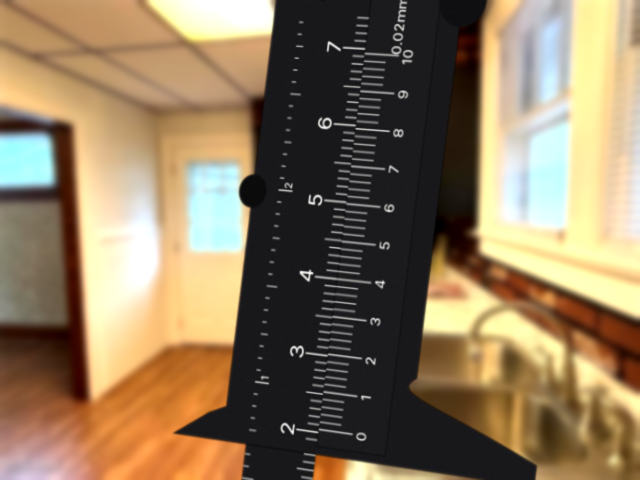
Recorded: 20.4 (mm)
